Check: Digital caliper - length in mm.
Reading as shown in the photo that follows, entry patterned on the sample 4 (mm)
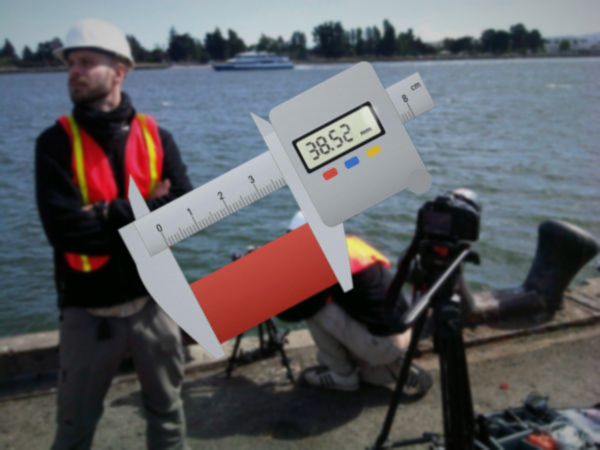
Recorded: 38.52 (mm)
